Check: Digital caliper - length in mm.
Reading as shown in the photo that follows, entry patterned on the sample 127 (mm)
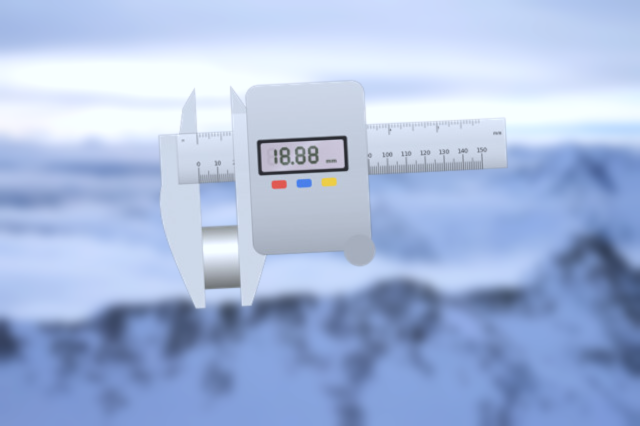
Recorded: 18.88 (mm)
